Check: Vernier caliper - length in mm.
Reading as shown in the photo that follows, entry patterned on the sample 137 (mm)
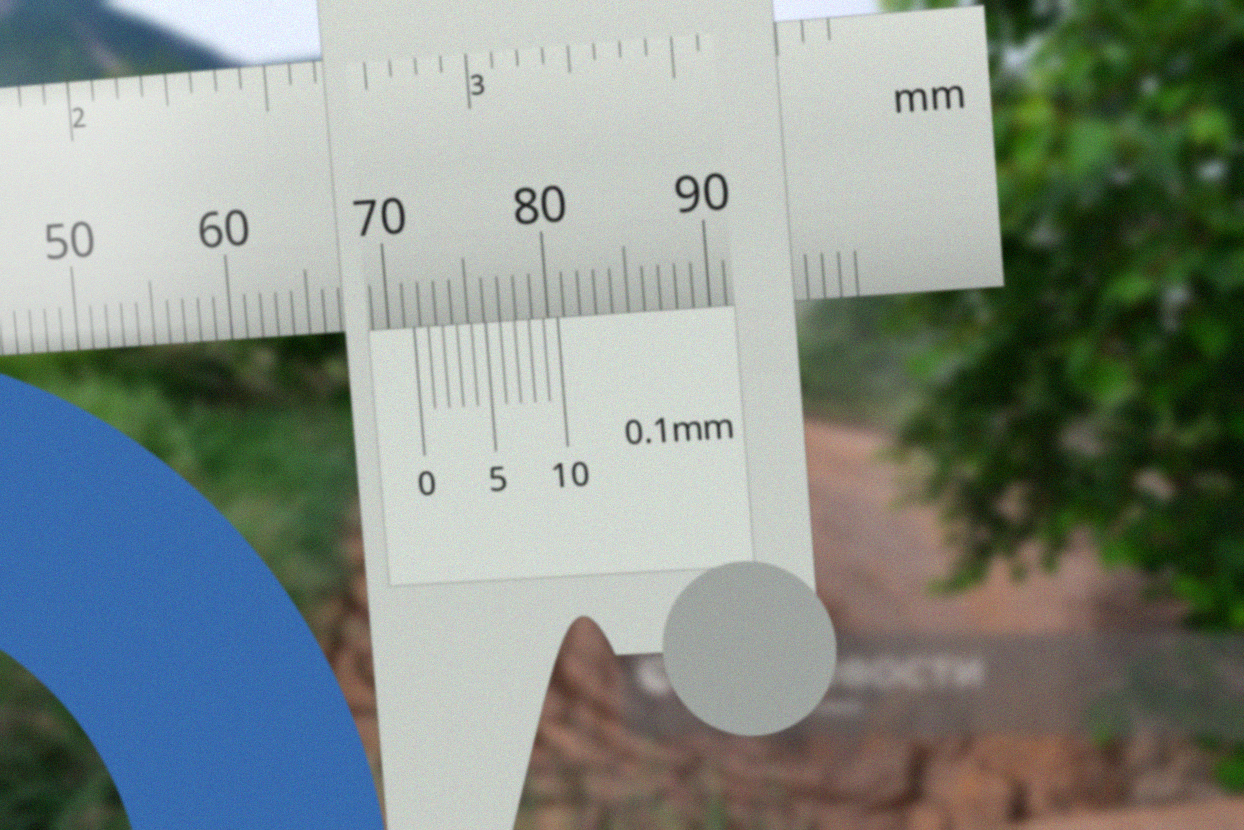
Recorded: 71.6 (mm)
